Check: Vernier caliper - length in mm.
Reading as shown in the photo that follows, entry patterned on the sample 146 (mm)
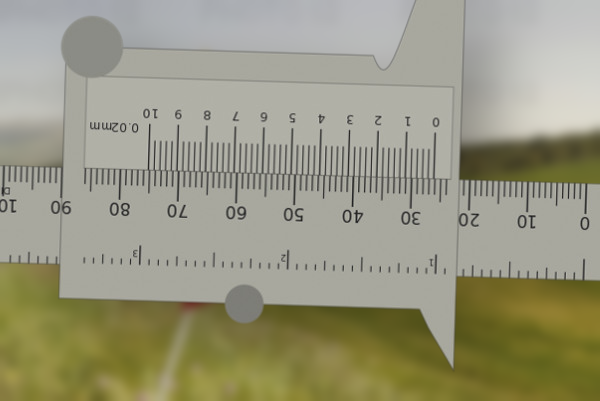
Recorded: 26.2 (mm)
